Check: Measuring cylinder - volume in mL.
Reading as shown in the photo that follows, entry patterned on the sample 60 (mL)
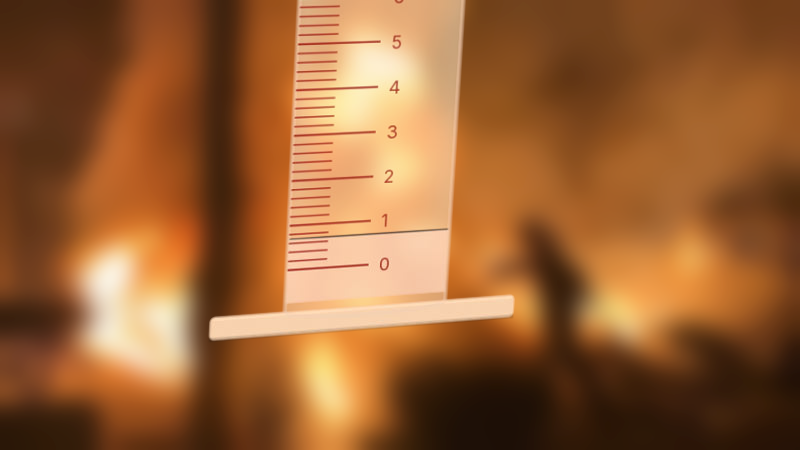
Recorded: 0.7 (mL)
